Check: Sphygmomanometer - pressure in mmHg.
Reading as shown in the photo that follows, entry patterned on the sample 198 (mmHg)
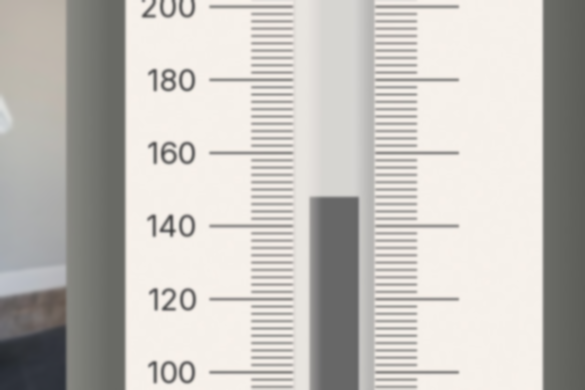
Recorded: 148 (mmHg)
